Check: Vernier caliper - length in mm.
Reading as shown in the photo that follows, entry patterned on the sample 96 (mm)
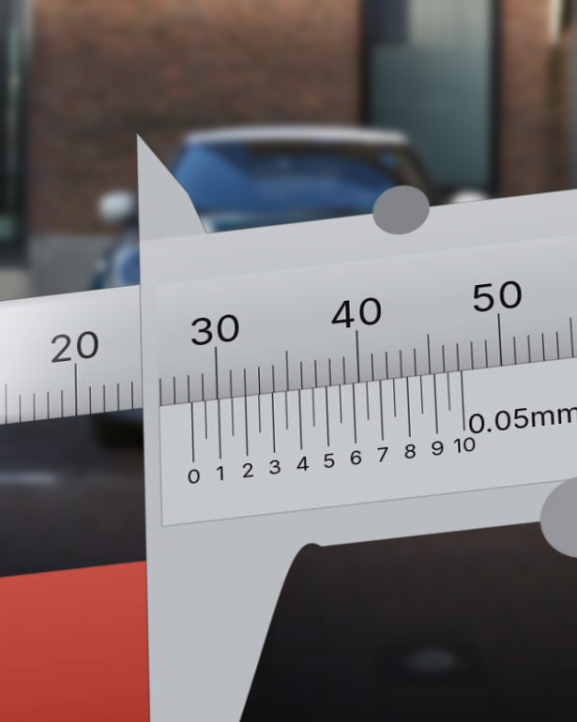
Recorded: 28.2 (mm)
